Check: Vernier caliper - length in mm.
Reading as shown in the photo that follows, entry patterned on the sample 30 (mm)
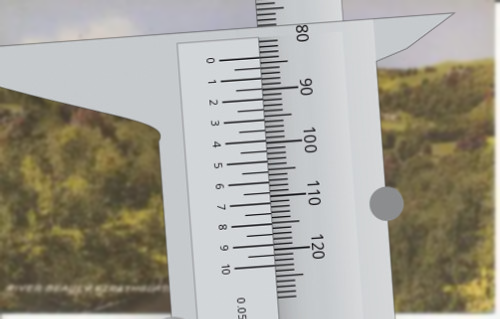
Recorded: 84.0 (mm)
